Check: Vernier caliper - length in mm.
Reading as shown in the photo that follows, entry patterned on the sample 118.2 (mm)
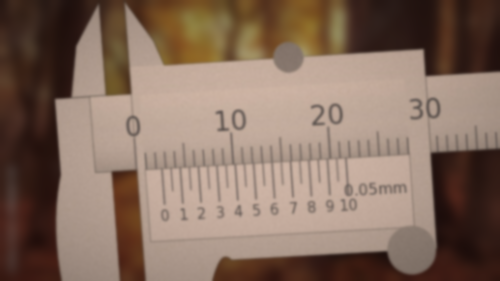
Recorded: 2.6 (mm)
